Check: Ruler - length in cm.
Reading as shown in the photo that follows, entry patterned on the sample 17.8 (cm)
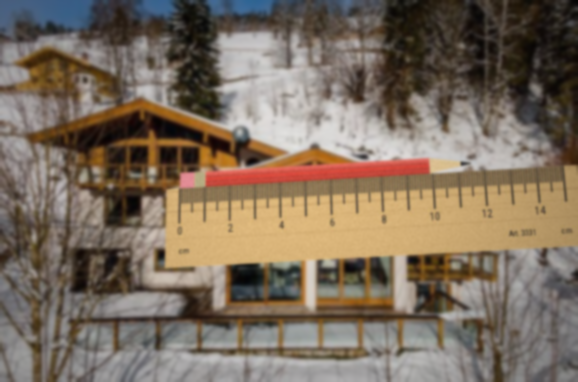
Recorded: 11.5 (cm)
